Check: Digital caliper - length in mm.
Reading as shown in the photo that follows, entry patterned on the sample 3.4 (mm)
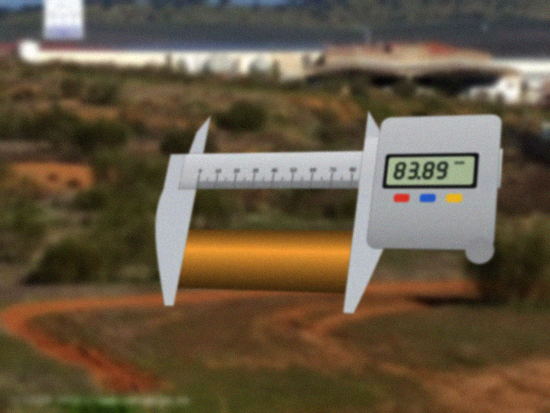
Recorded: 83.89 (mm)
